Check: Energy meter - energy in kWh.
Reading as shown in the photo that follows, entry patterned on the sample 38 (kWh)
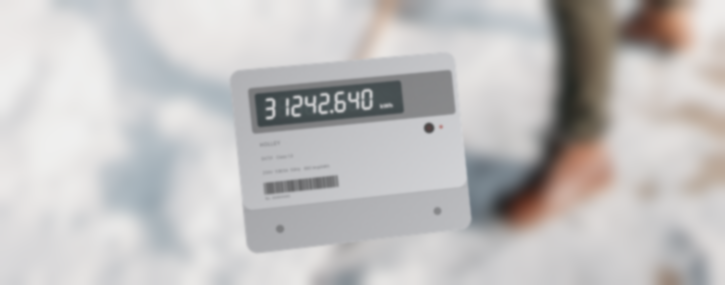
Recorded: 31242.640 (kWh)
